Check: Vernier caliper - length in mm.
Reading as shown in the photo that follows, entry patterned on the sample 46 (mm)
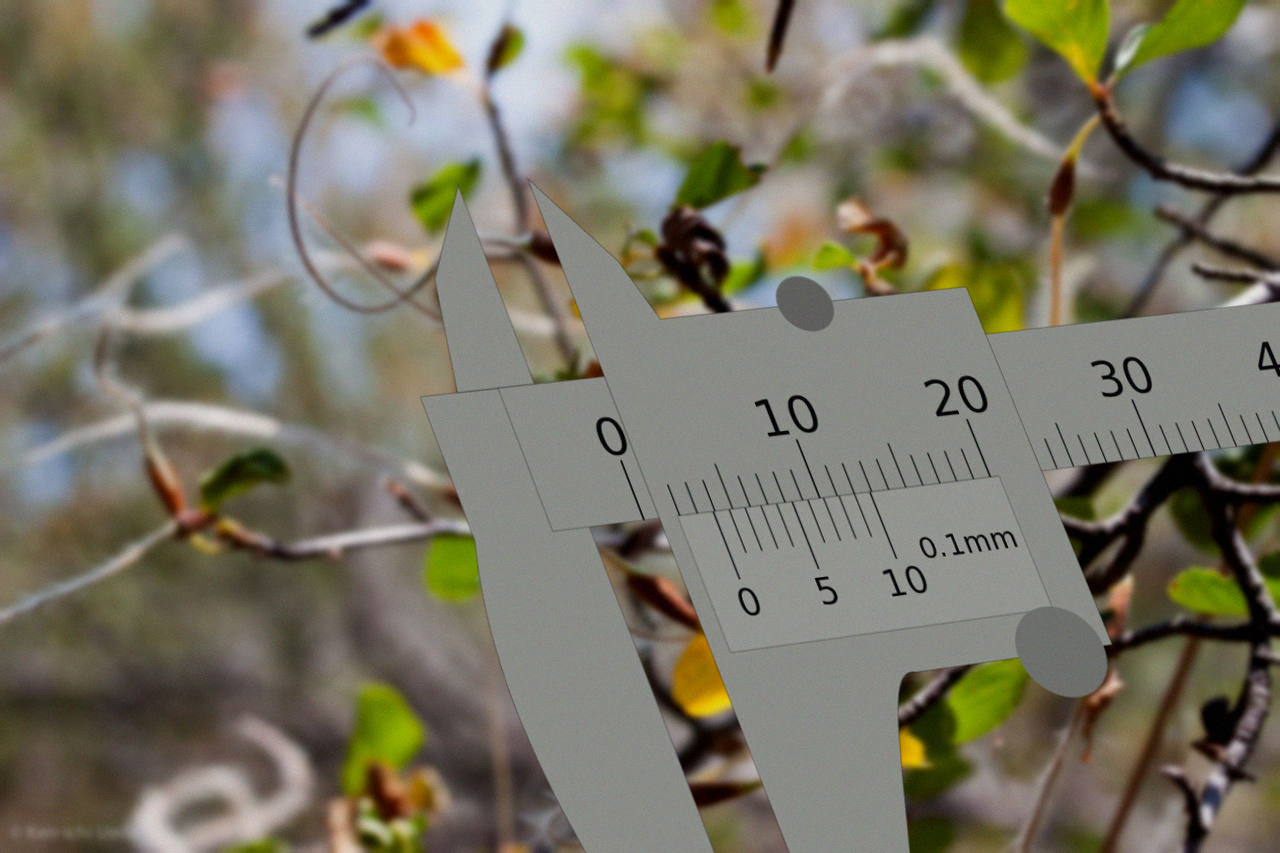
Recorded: 3.9 (mm)
